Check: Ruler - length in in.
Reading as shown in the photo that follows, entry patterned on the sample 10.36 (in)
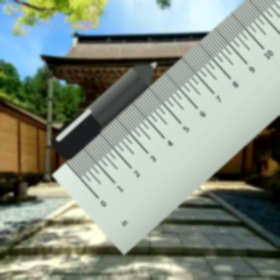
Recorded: 6 (in)
